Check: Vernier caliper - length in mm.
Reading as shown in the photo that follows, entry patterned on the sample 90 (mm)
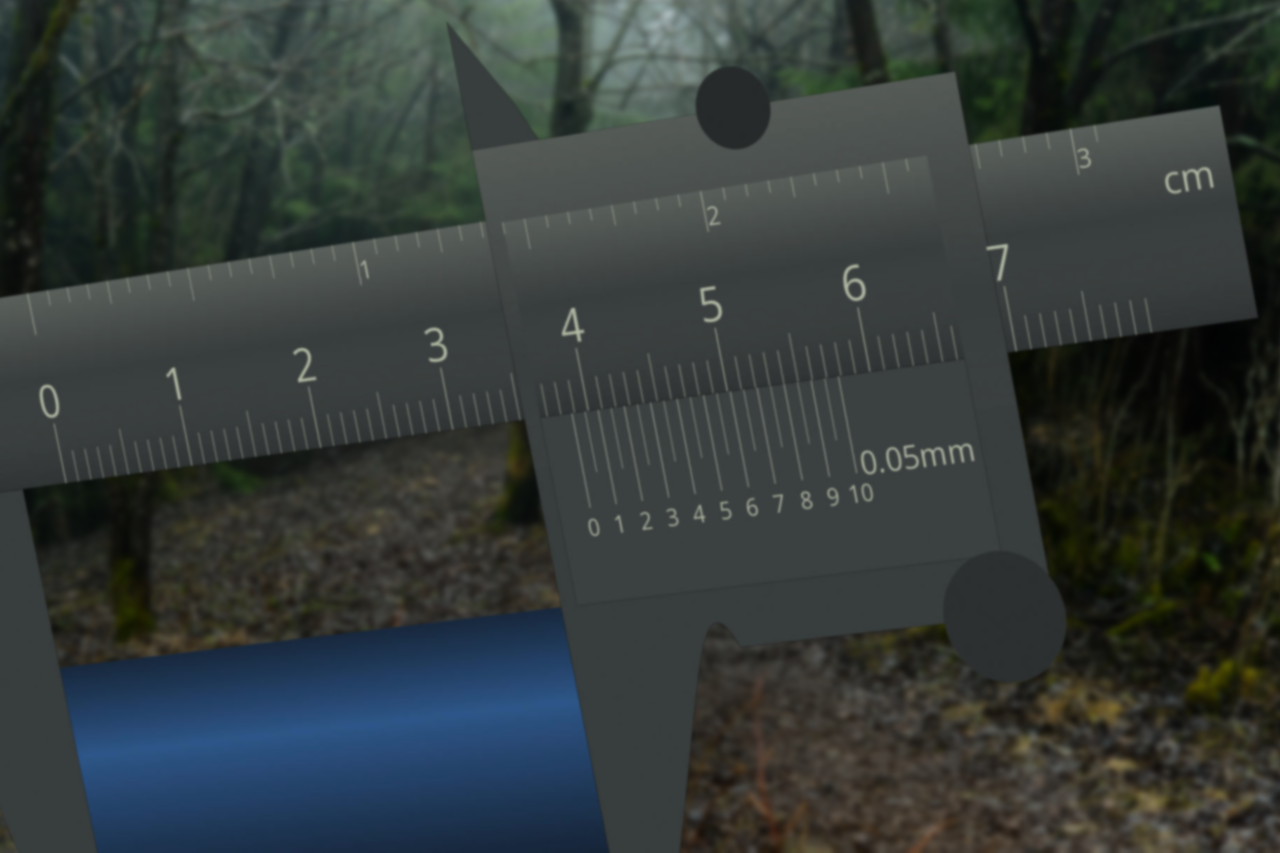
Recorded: 38.8 (mm)
